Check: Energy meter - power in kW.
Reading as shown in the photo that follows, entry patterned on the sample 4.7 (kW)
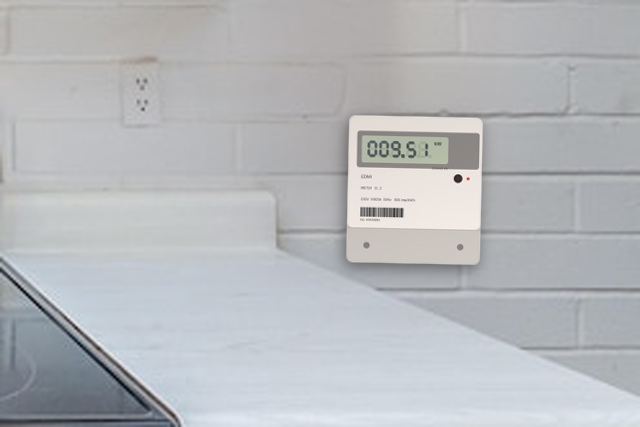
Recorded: 9.51 (kW)
